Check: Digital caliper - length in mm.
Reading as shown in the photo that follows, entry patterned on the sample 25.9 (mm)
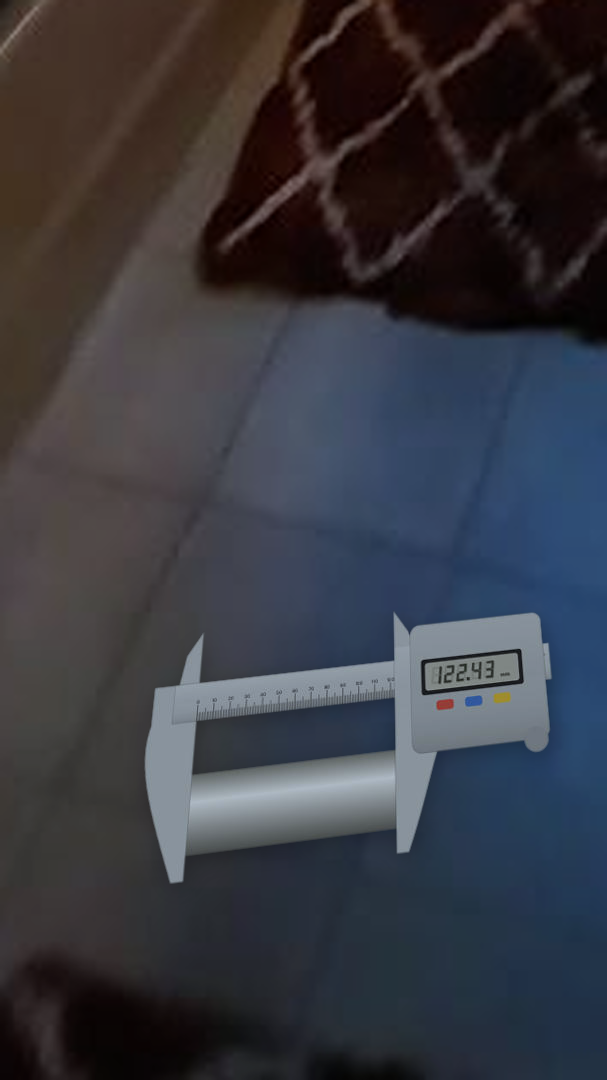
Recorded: 122.43 (mm)
